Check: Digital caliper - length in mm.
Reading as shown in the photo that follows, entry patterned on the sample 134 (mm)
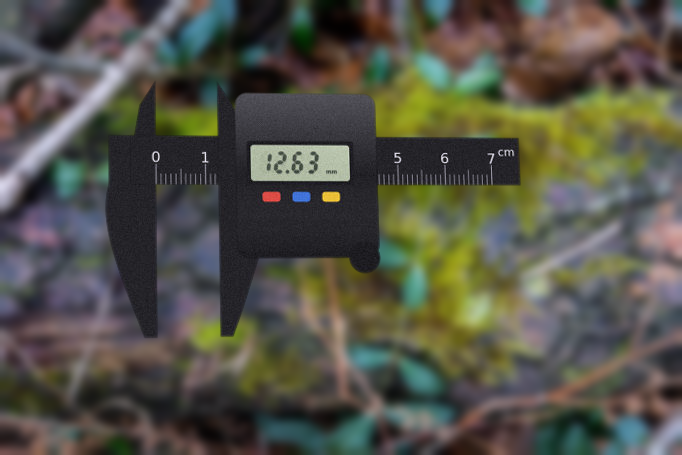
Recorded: 12.63 (mm)
